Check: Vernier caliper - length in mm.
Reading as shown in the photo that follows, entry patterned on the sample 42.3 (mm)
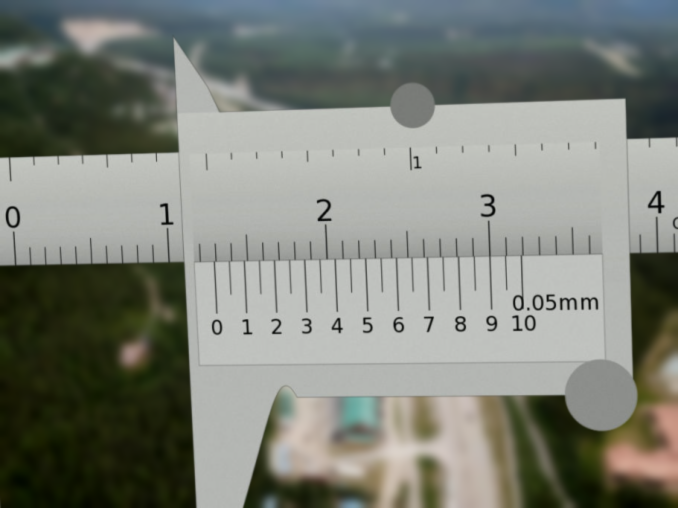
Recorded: 12.9 (mm)
